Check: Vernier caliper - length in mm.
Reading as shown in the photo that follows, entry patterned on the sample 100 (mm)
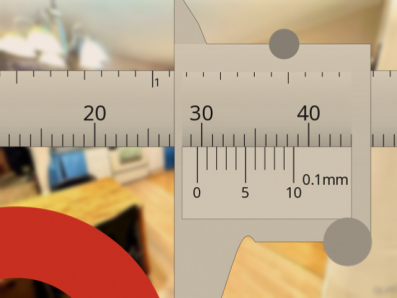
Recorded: 29.6 (mm)
